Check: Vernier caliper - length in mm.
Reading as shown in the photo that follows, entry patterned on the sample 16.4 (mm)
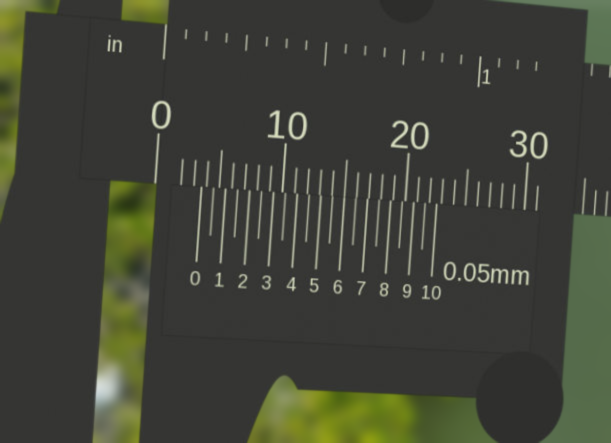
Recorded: 3.6 (mm)
